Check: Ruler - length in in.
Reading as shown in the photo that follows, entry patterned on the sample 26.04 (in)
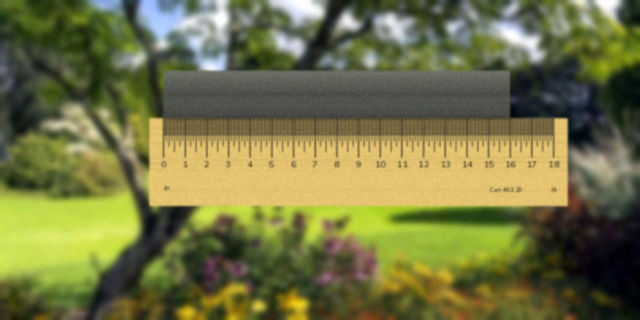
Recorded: 16 (in)
